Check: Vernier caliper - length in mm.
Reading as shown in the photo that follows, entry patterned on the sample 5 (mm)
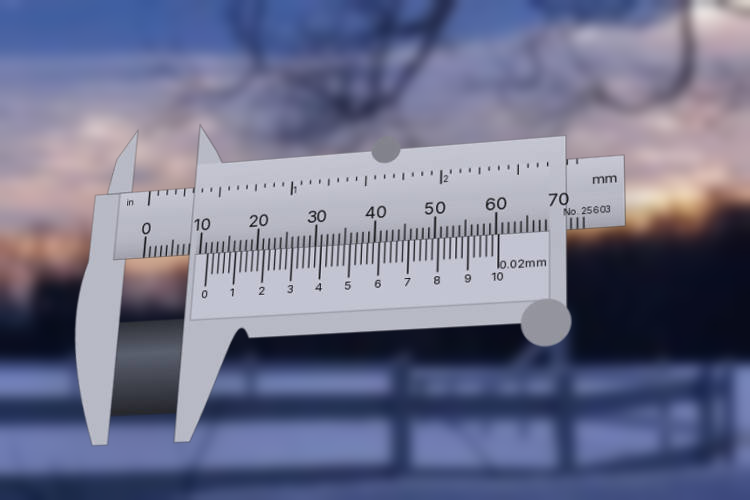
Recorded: 11.4 (mm)
